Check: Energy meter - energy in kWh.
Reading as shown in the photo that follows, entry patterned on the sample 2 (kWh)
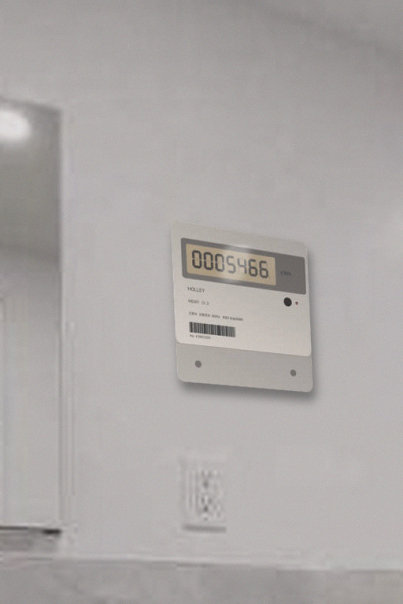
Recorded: 5466 (kWh)
